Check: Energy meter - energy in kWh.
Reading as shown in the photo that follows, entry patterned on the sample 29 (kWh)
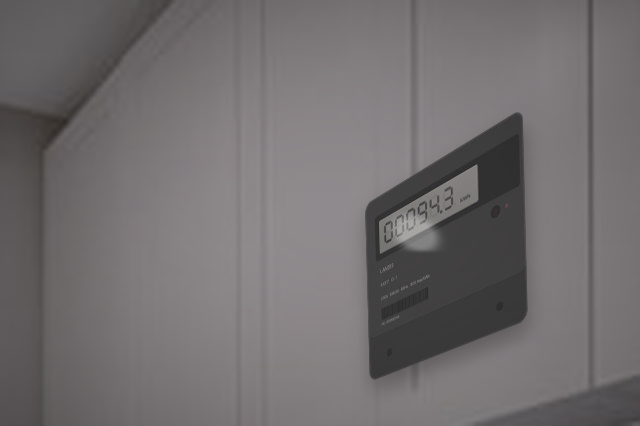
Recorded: 94.3 (kWh)
